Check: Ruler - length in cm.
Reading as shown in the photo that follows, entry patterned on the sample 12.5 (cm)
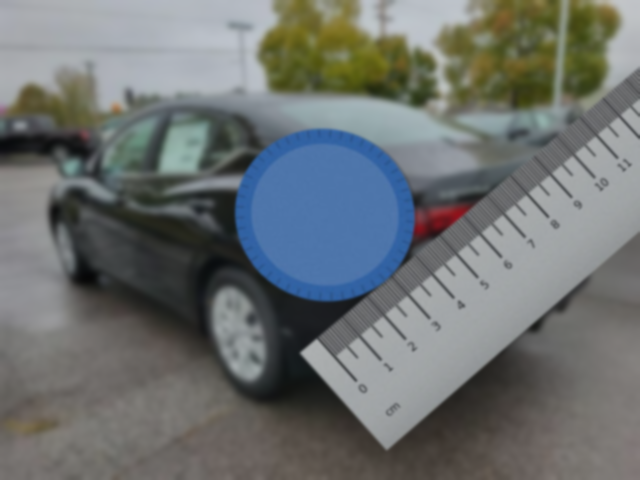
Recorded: 5.5 (cm)
